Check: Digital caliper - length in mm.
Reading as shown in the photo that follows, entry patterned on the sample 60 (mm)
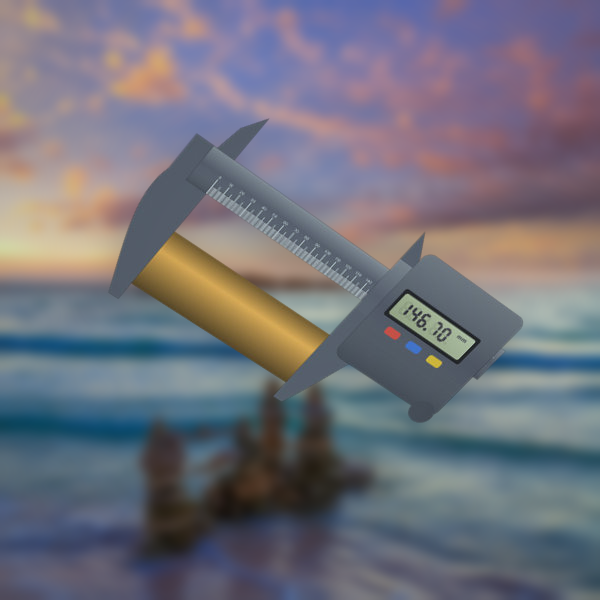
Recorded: 146.70 (mm)
